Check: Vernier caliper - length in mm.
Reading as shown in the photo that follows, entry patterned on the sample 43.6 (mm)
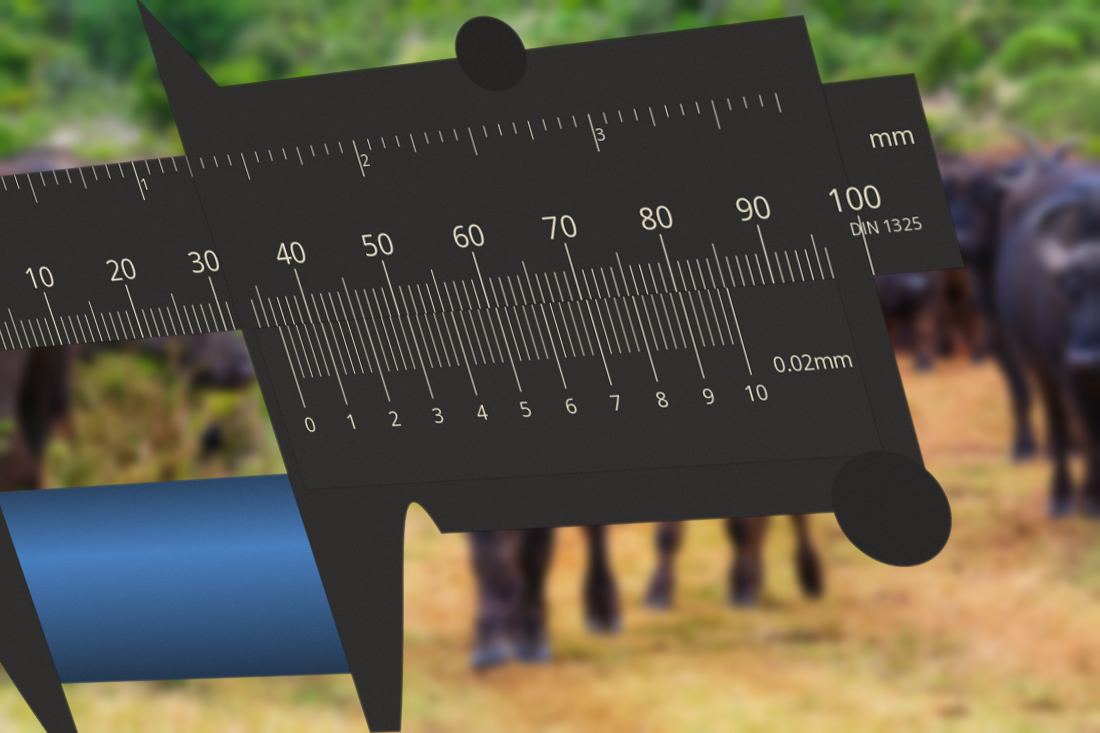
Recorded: 36.2 (mm)
